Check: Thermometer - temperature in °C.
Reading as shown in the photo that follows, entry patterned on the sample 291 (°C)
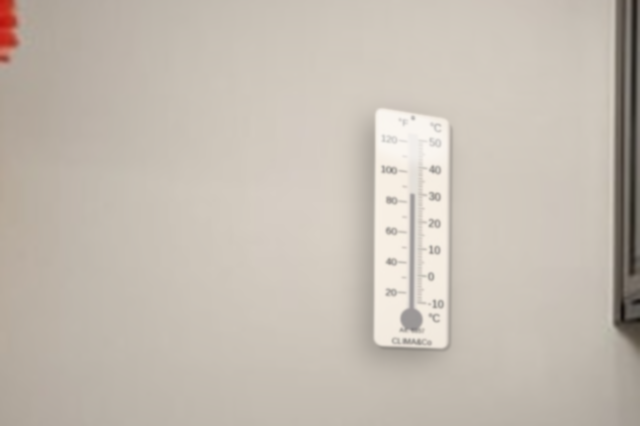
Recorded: 30 (°C)
